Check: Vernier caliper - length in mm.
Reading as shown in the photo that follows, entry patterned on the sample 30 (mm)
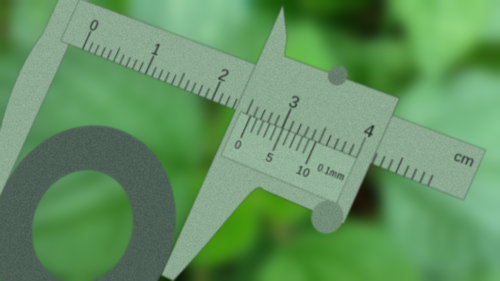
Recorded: 25.6 (mm)
